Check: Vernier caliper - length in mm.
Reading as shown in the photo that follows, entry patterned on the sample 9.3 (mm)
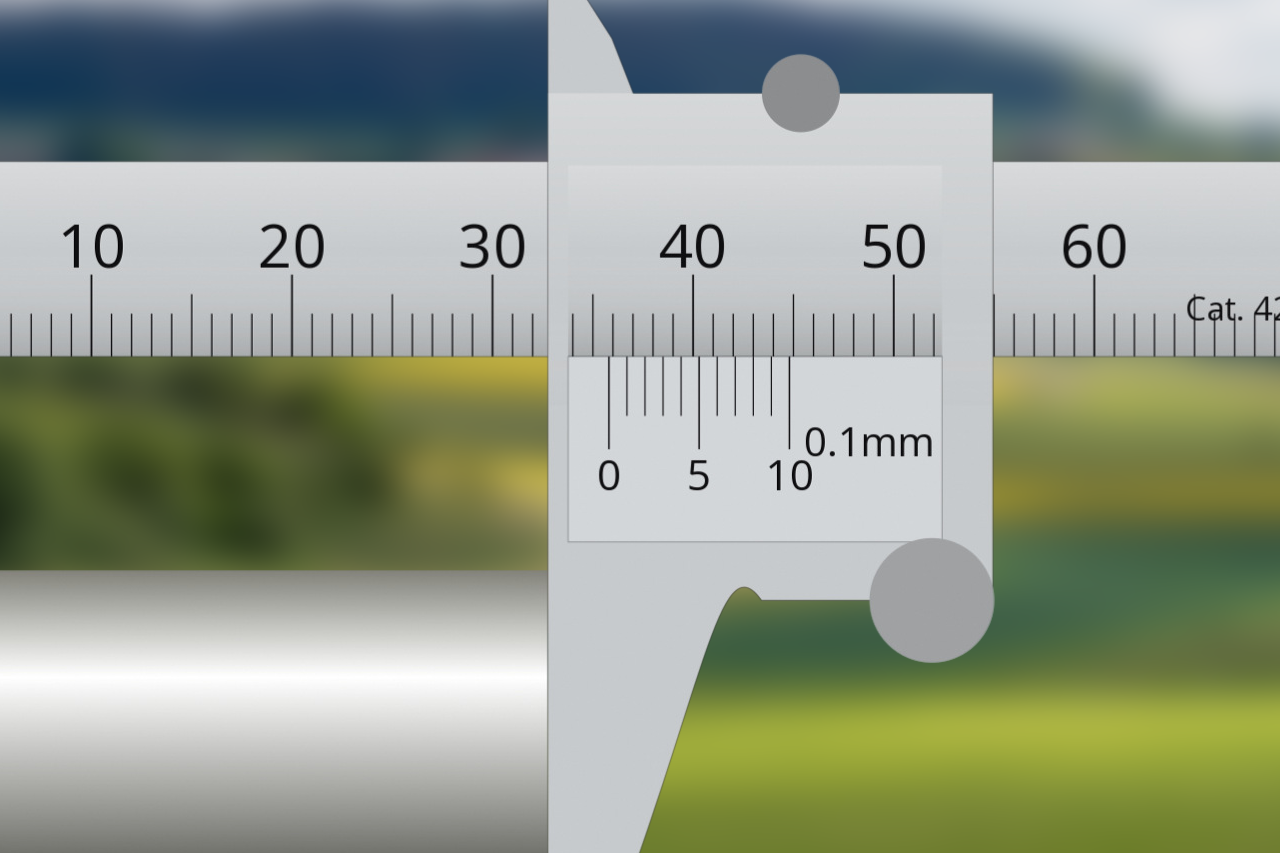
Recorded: 35.8 (mm)
